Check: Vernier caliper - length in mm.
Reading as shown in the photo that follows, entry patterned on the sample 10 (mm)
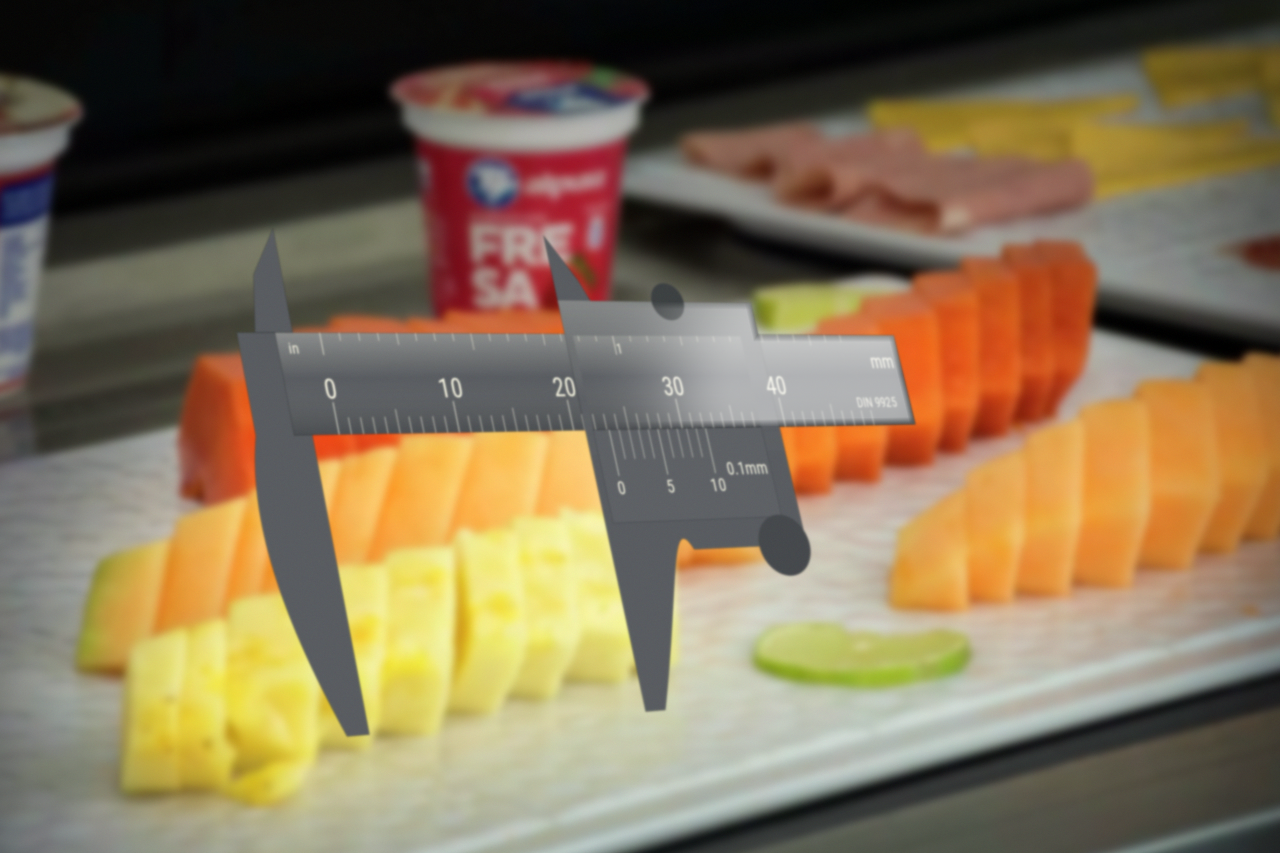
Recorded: 23.2 (mm)
